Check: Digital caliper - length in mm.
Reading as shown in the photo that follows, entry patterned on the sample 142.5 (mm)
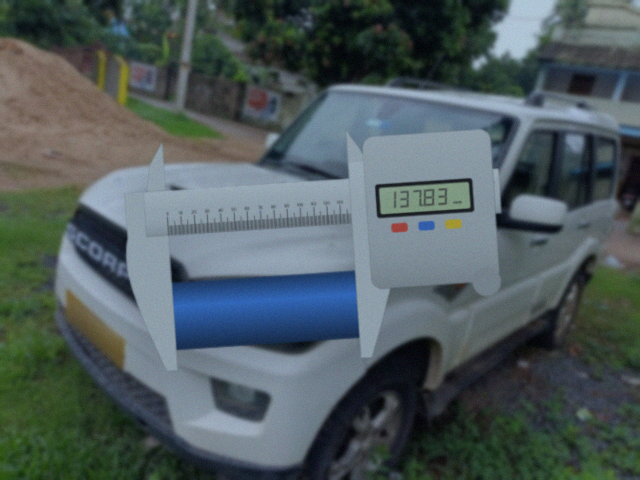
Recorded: 137.83 (mm)
